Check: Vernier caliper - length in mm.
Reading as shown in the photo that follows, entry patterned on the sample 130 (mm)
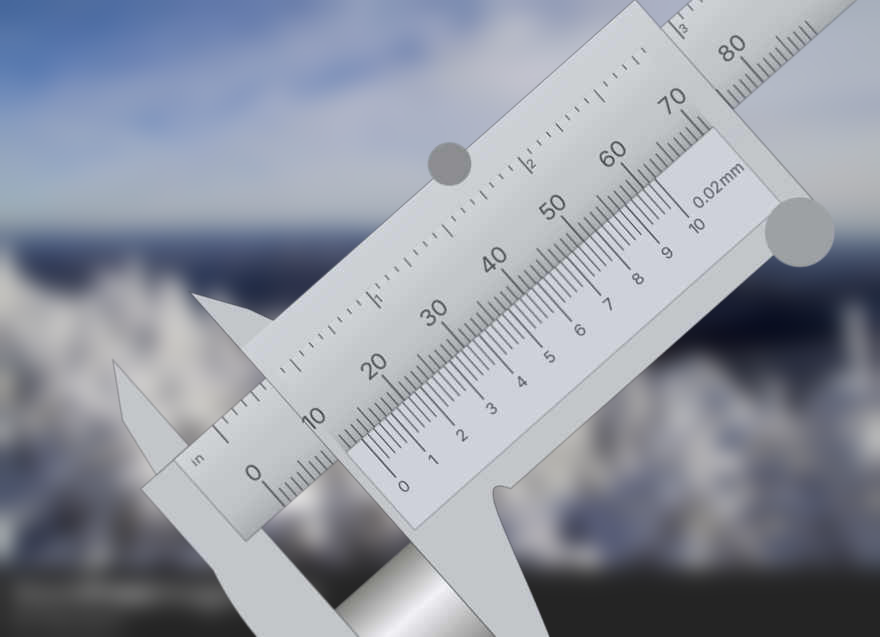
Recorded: 12.8 (mm)
